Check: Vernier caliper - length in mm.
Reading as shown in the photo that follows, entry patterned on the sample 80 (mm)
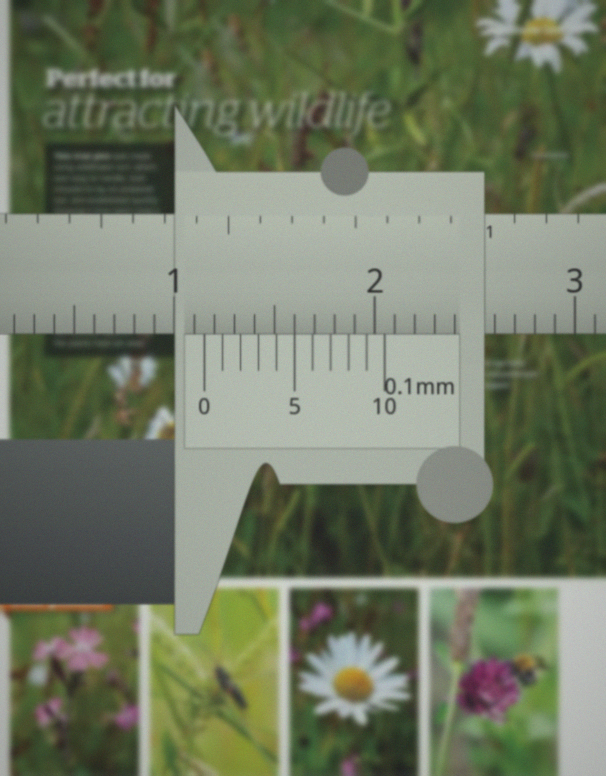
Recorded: 11.5 (mm)
